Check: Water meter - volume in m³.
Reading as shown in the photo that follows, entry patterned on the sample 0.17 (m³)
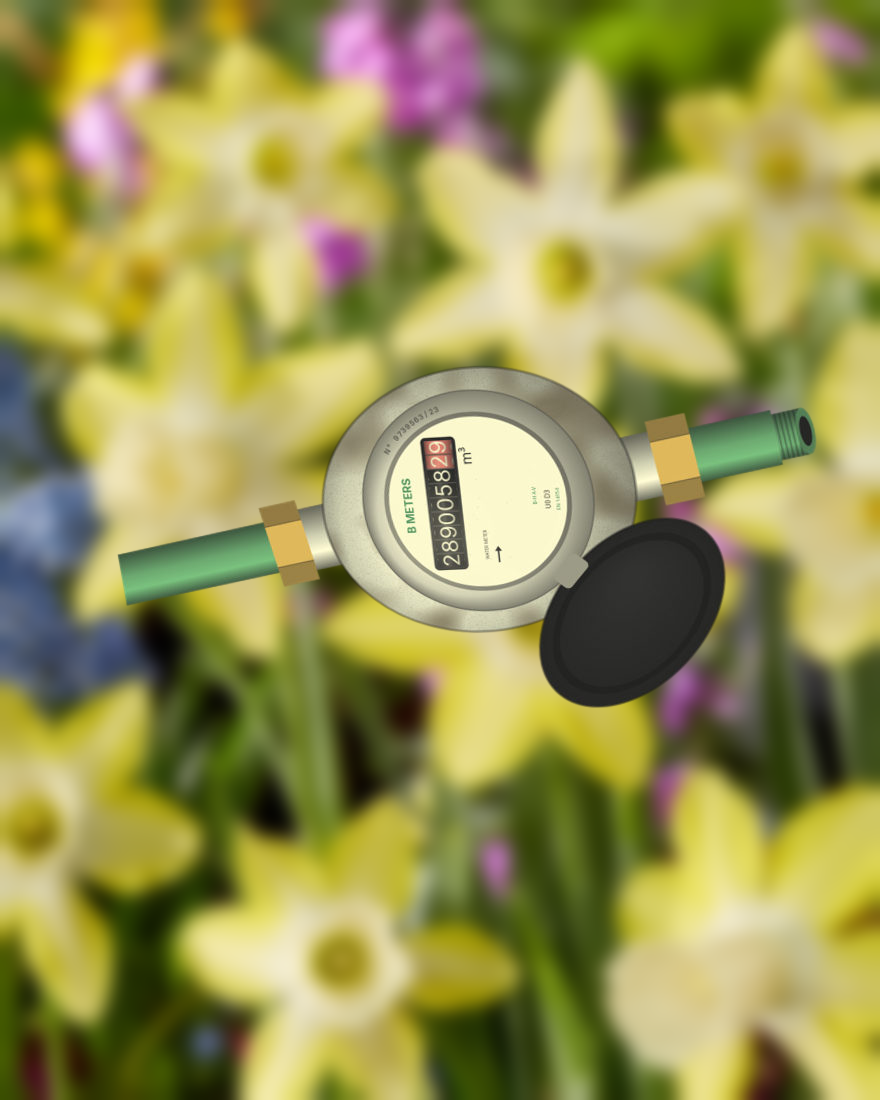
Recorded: 2890058.29 (m³)
